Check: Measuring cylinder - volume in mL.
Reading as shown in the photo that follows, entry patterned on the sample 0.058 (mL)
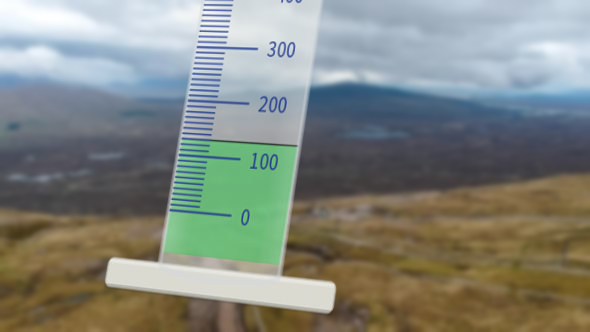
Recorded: 130 (mL)
